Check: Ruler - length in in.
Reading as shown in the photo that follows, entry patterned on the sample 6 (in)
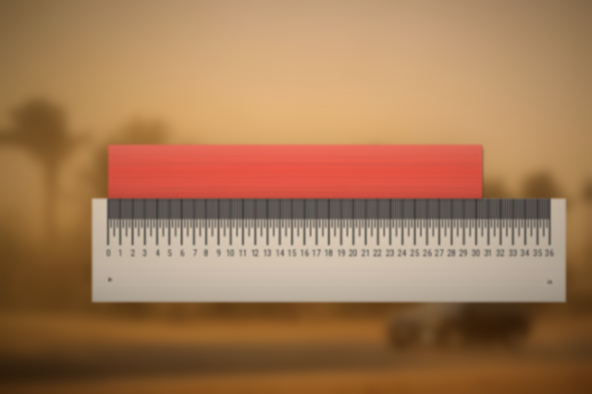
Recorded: 30.5 (in)
